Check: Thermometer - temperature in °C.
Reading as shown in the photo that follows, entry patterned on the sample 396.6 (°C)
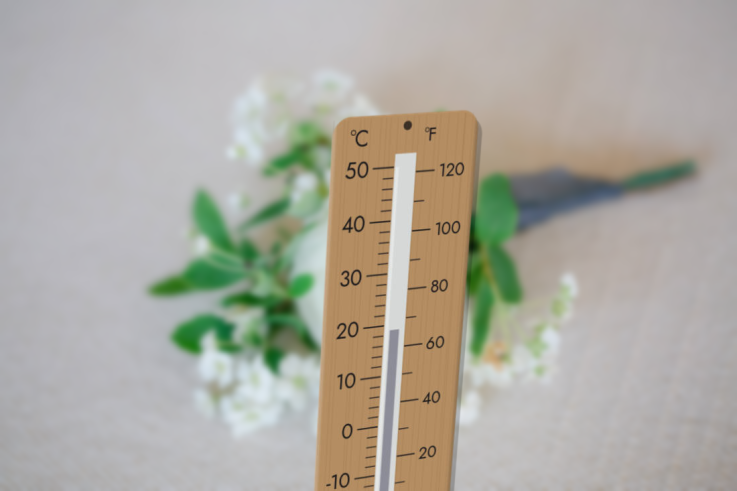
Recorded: 19 (°C)
